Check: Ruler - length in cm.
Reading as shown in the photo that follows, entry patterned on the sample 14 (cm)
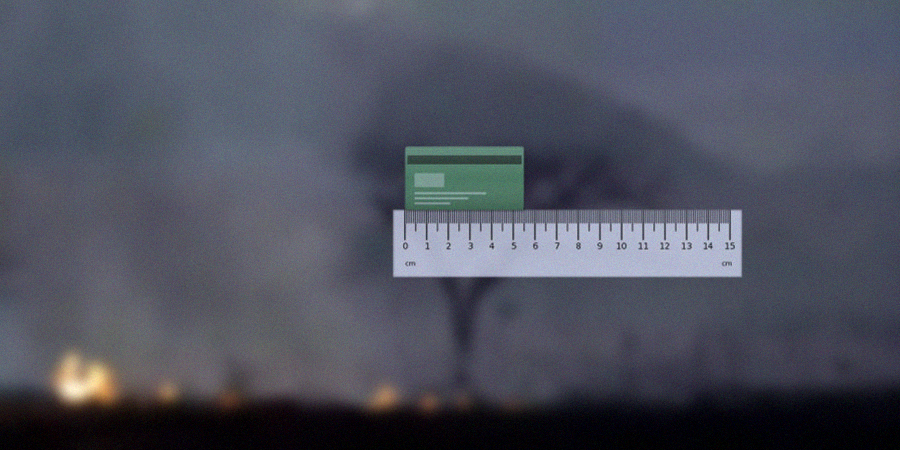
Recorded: 5.5 (cm)
